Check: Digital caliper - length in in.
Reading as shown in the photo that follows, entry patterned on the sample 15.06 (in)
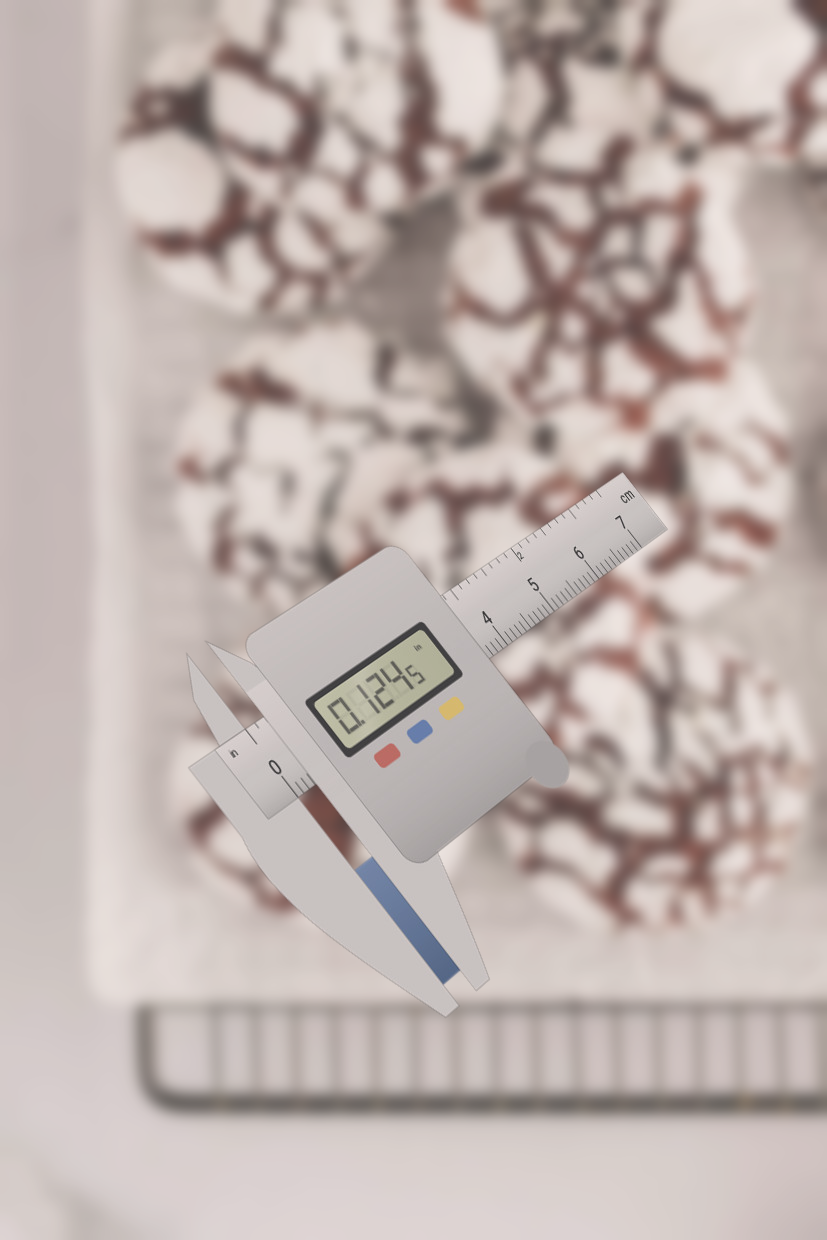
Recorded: 0.1245 (in)
